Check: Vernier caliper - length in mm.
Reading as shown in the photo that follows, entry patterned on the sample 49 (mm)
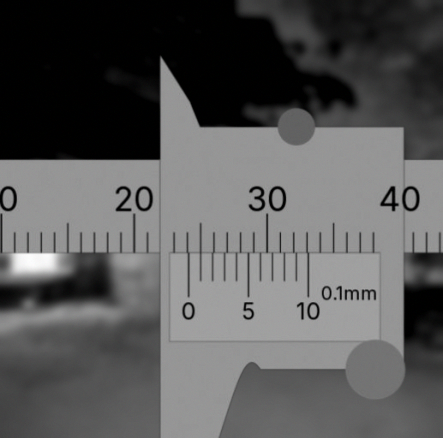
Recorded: 24.1 (mm)
